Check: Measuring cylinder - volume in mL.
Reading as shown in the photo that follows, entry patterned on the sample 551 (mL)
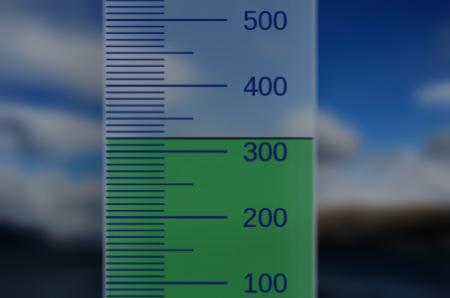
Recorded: 320 (mL)
